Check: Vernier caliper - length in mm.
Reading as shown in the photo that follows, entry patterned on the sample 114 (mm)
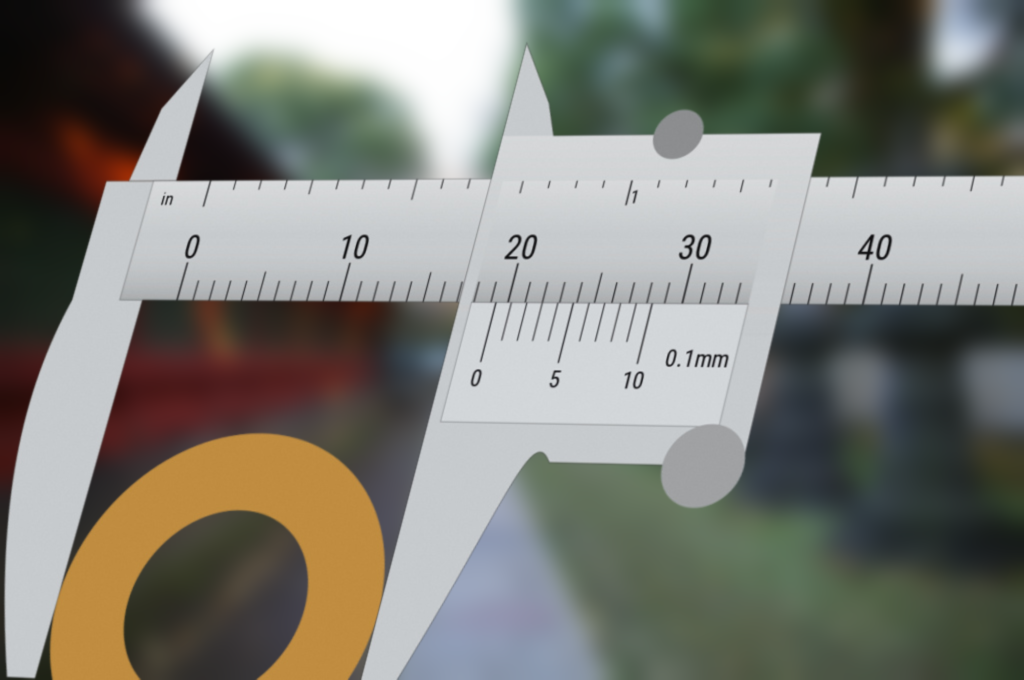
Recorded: 19.3 (mm)
